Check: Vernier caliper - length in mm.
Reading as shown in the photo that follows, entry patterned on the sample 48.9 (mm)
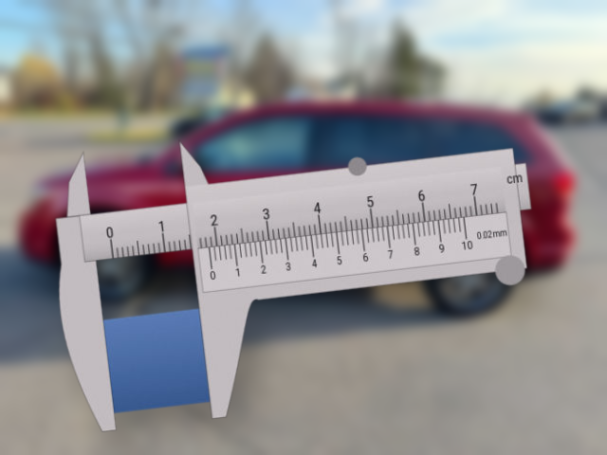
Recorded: 18.5 (mm)
